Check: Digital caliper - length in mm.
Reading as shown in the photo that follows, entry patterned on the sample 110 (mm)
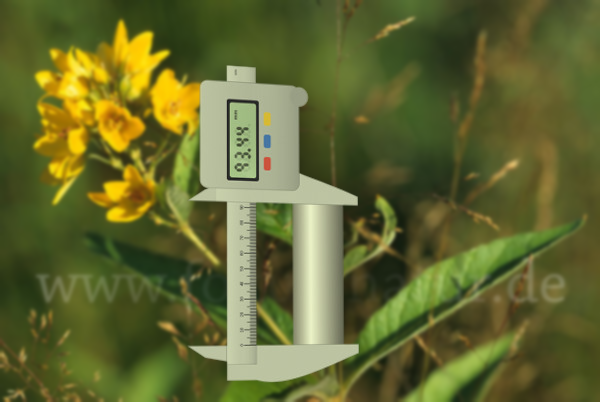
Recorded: 93.44 (mm)
